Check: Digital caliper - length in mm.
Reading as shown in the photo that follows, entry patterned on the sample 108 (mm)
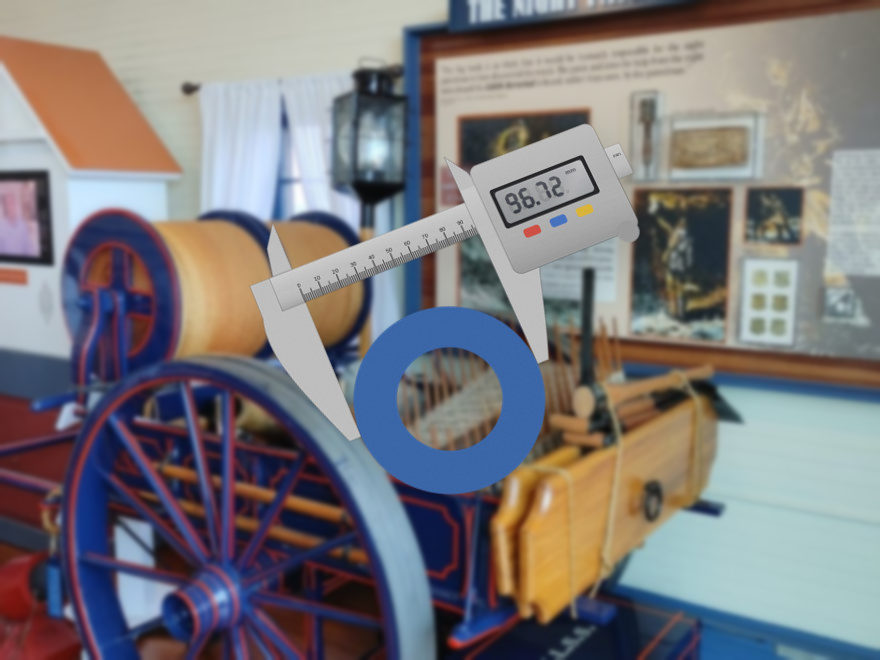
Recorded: 96.72 (mm)
